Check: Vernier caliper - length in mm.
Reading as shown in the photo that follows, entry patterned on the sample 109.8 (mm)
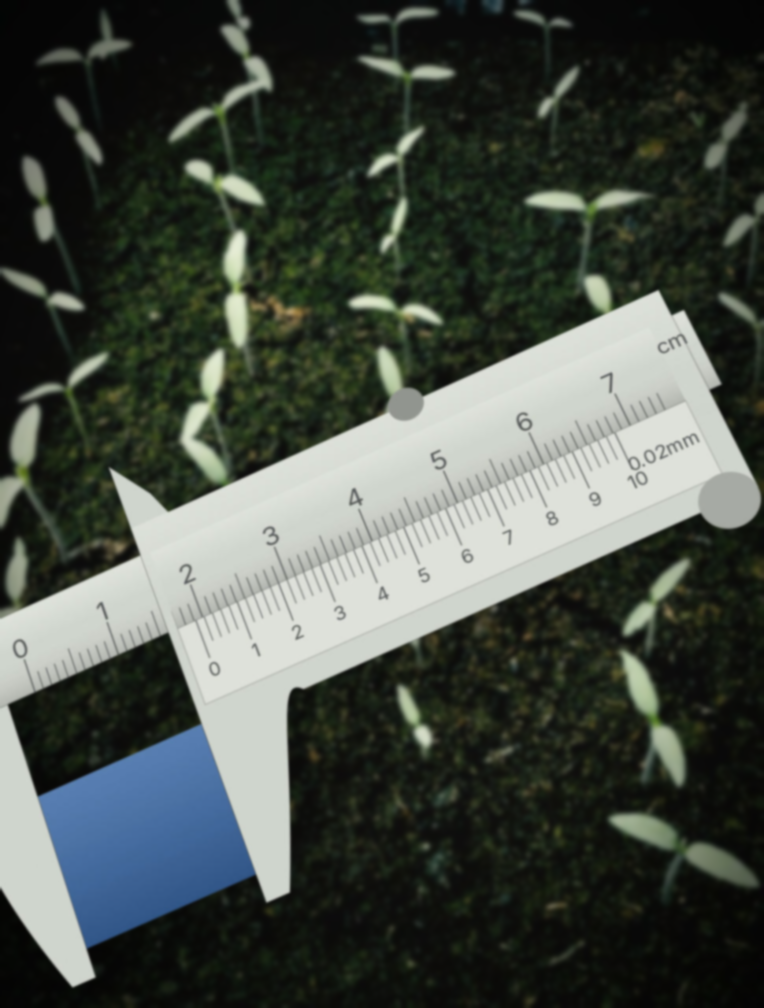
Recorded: 19.2 (mm)
